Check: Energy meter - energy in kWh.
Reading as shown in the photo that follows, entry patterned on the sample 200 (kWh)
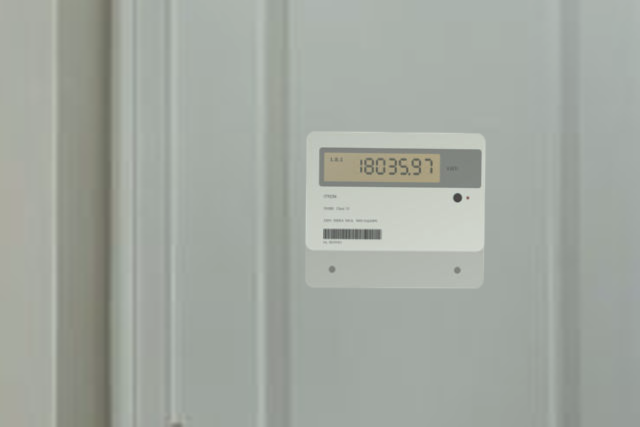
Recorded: 18035.97 (kWh)
